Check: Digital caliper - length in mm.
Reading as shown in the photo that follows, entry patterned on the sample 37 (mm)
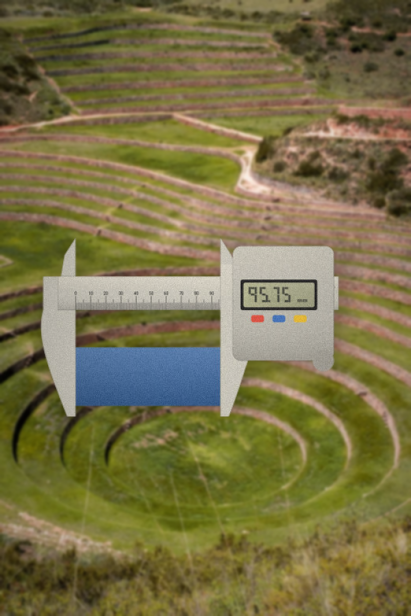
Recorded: 95.75 (mm)
